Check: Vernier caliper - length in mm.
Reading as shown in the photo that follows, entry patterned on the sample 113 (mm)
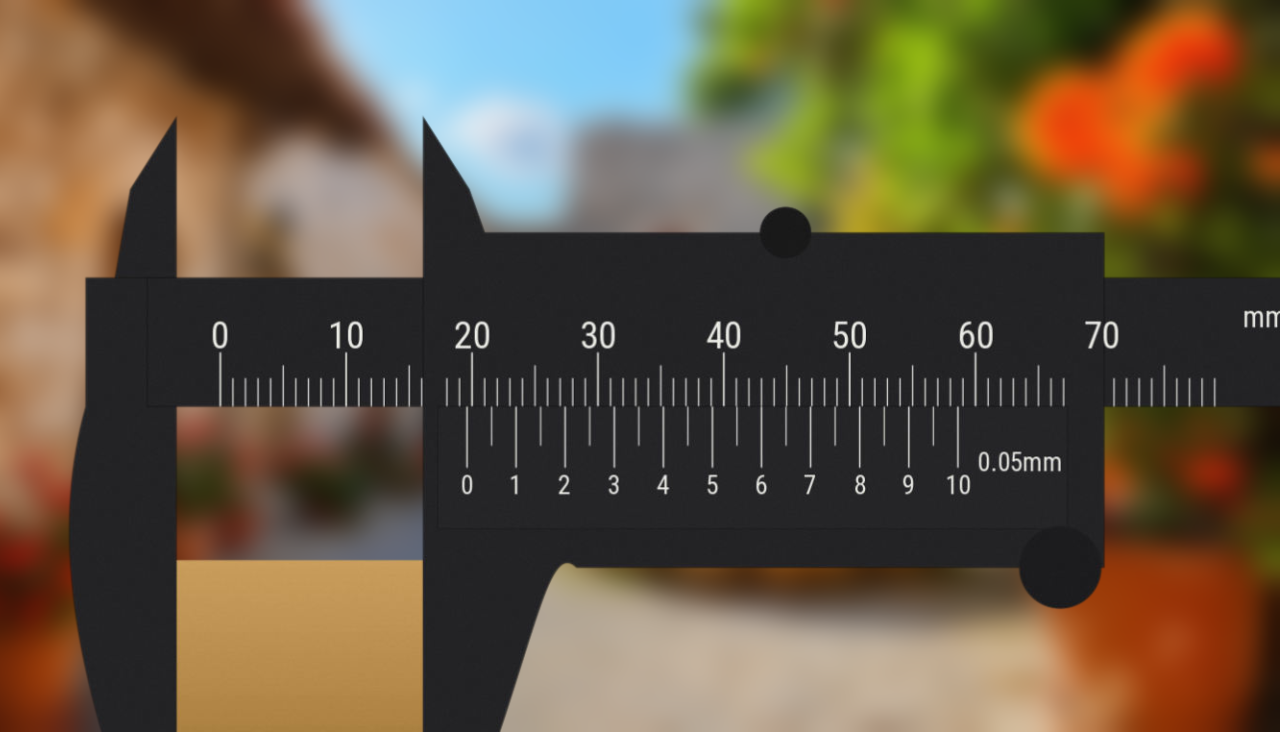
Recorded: 19.6 (mm)
